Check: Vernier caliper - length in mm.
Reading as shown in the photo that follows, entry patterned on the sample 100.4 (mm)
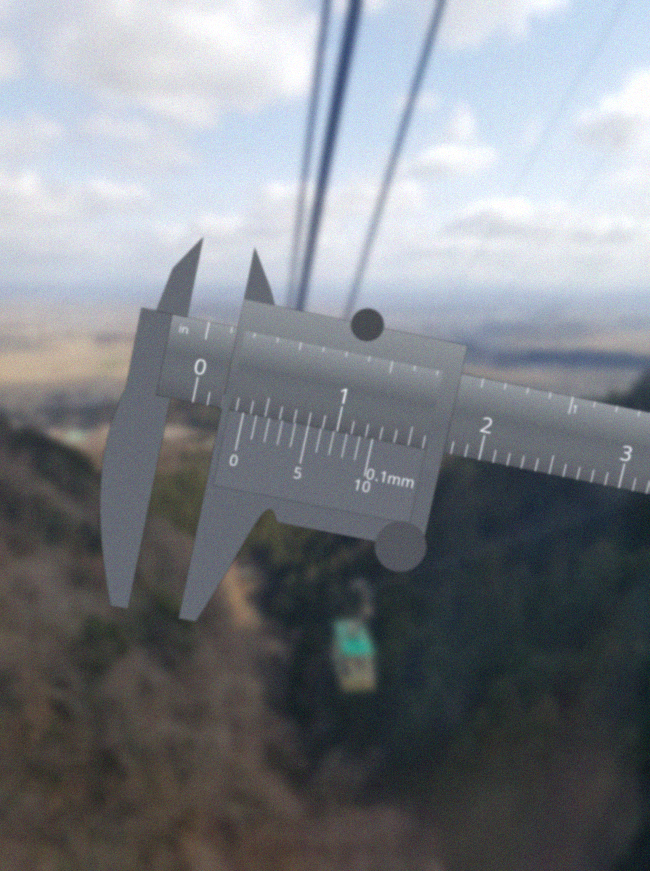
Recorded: 3.5 (mm)
